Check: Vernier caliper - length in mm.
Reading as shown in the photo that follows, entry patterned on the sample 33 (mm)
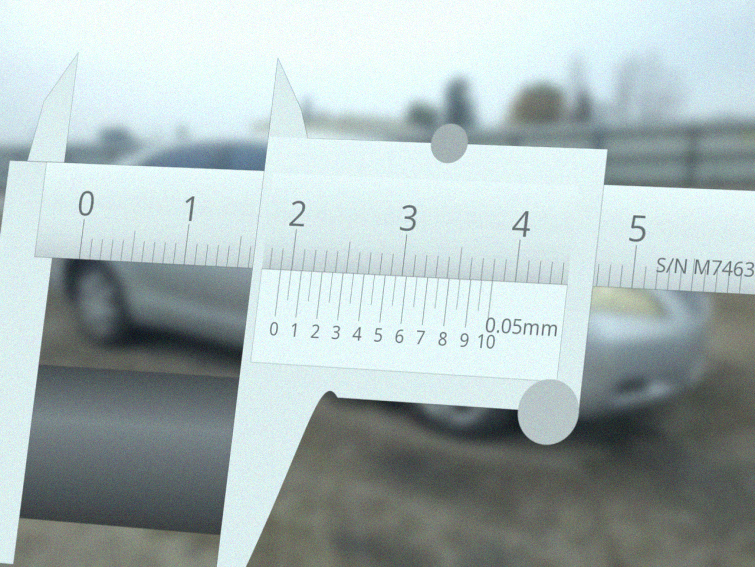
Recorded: 19.0 (mm)
